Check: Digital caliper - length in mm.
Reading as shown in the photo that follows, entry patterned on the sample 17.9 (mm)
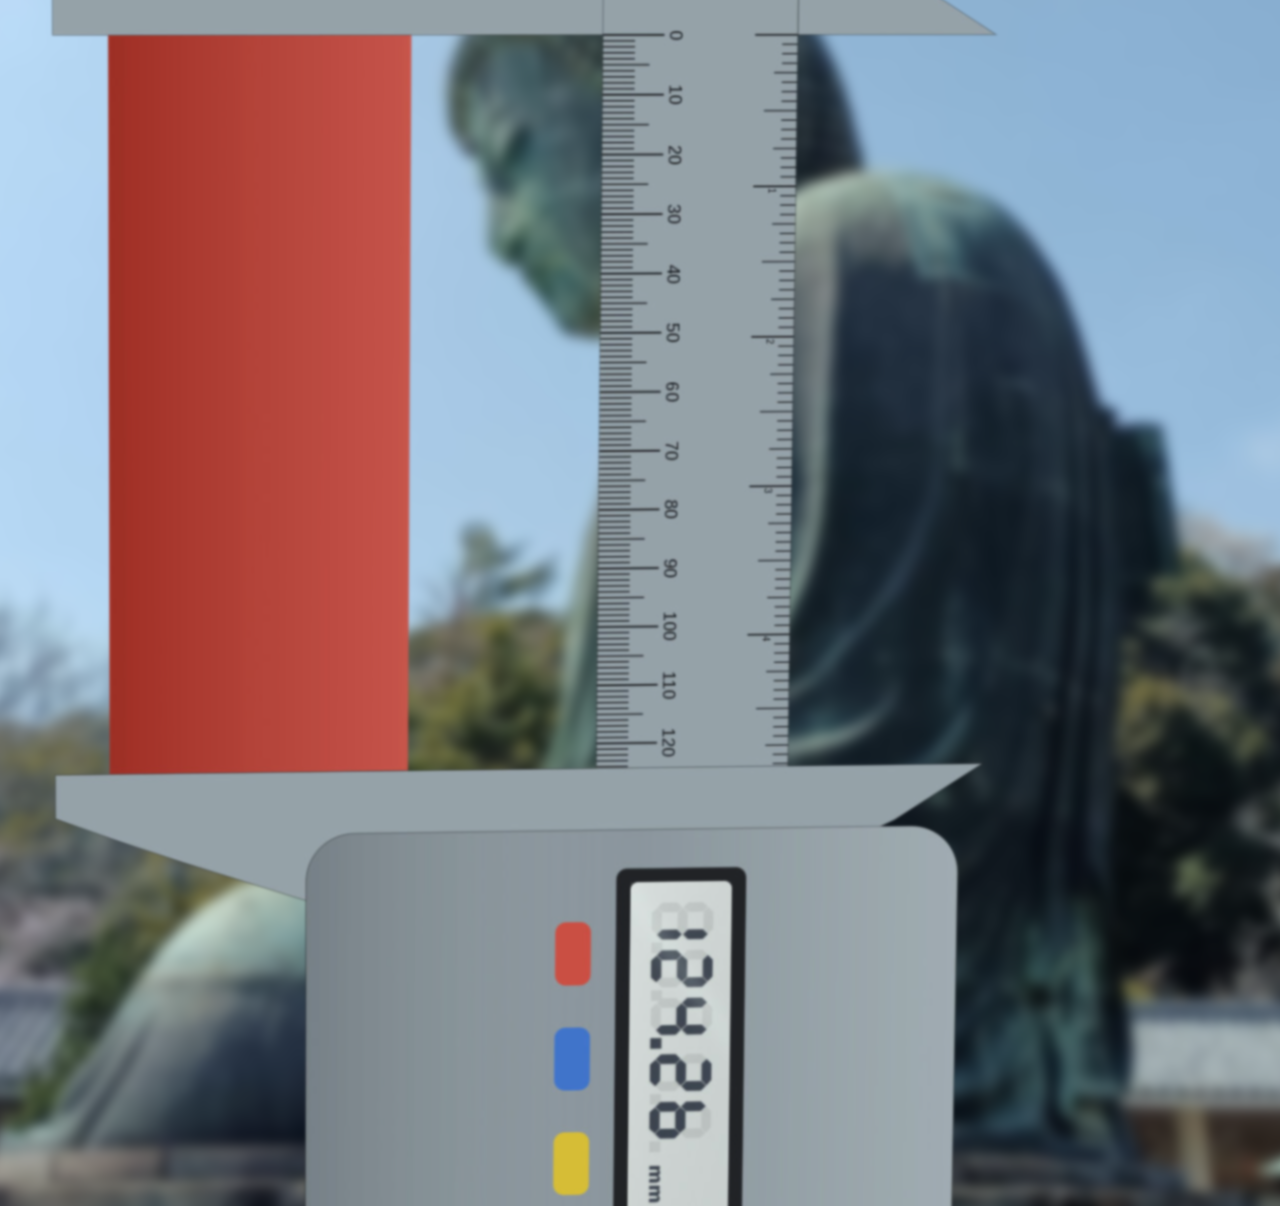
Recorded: 124.26 (mm)
